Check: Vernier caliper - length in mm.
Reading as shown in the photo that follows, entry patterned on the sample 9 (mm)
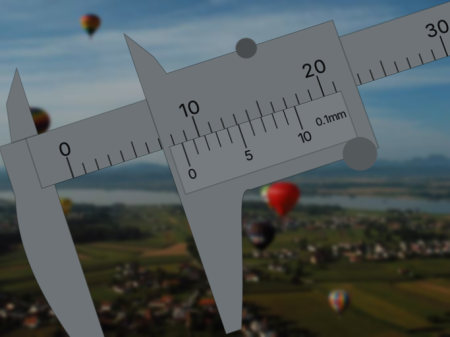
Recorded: 8.6 (mm)
